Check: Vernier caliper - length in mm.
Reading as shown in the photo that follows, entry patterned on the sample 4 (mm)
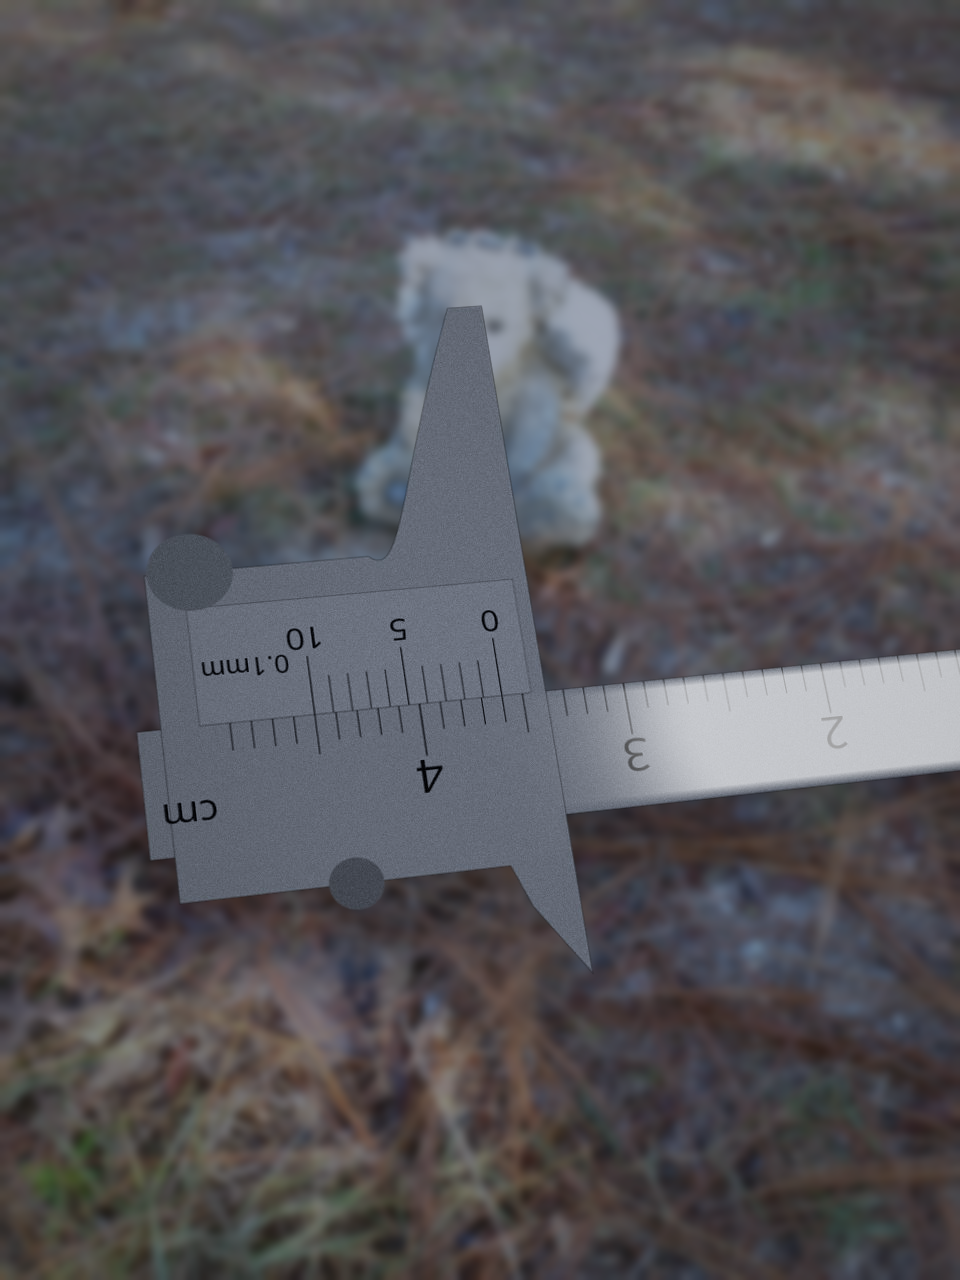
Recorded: 36.0 (mm)
